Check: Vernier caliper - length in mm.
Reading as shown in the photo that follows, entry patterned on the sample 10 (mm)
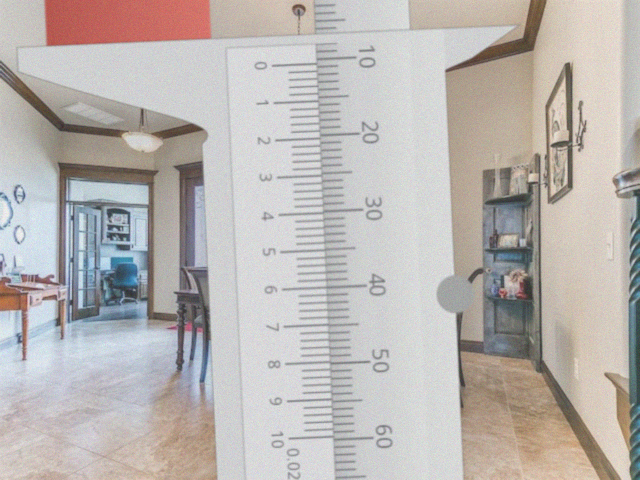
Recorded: 10.6 (mm)
